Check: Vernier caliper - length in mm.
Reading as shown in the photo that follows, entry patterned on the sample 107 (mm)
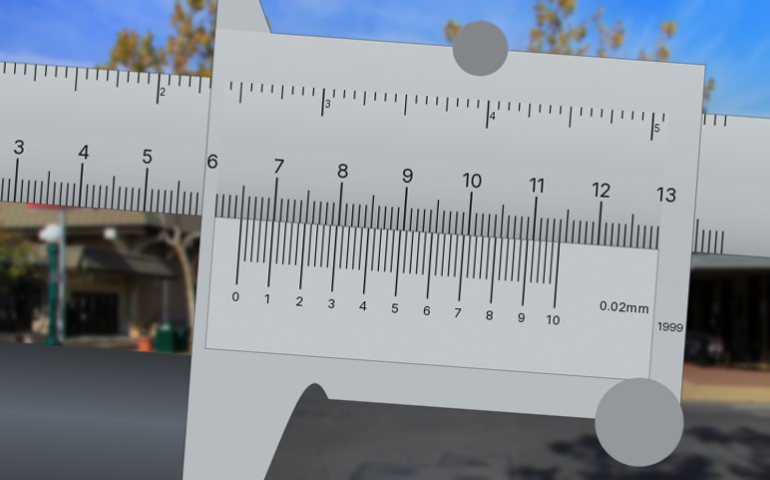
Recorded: 65.0 (mm)
